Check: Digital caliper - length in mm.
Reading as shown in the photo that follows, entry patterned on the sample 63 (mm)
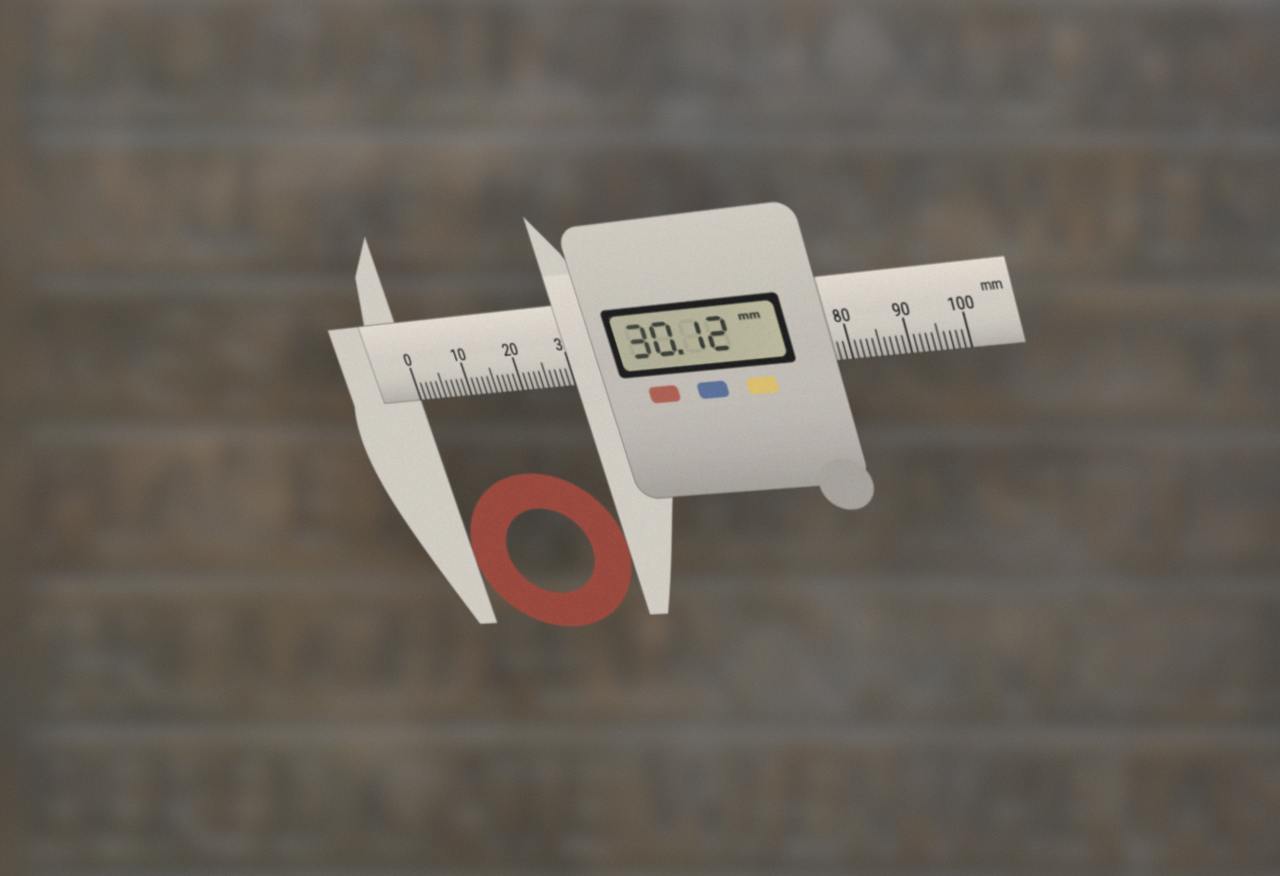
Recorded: 30.12 (mm)
